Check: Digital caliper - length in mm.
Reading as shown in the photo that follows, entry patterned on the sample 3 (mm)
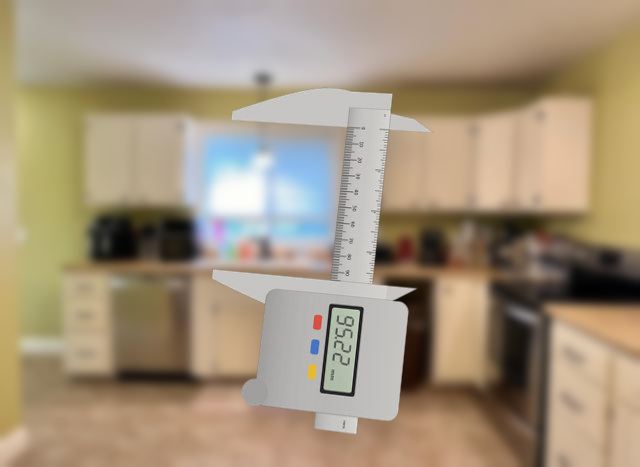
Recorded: 95.22 (mm)
